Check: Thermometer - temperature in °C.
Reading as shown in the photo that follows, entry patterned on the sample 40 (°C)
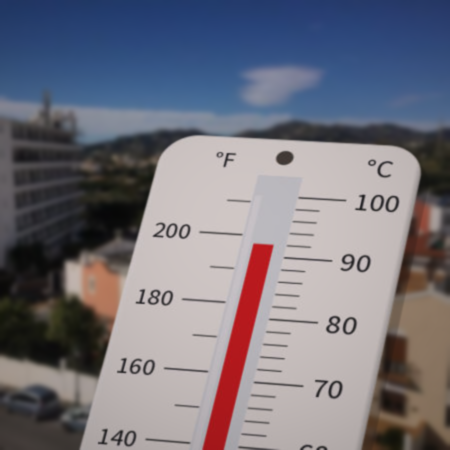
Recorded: 92 (°C)
